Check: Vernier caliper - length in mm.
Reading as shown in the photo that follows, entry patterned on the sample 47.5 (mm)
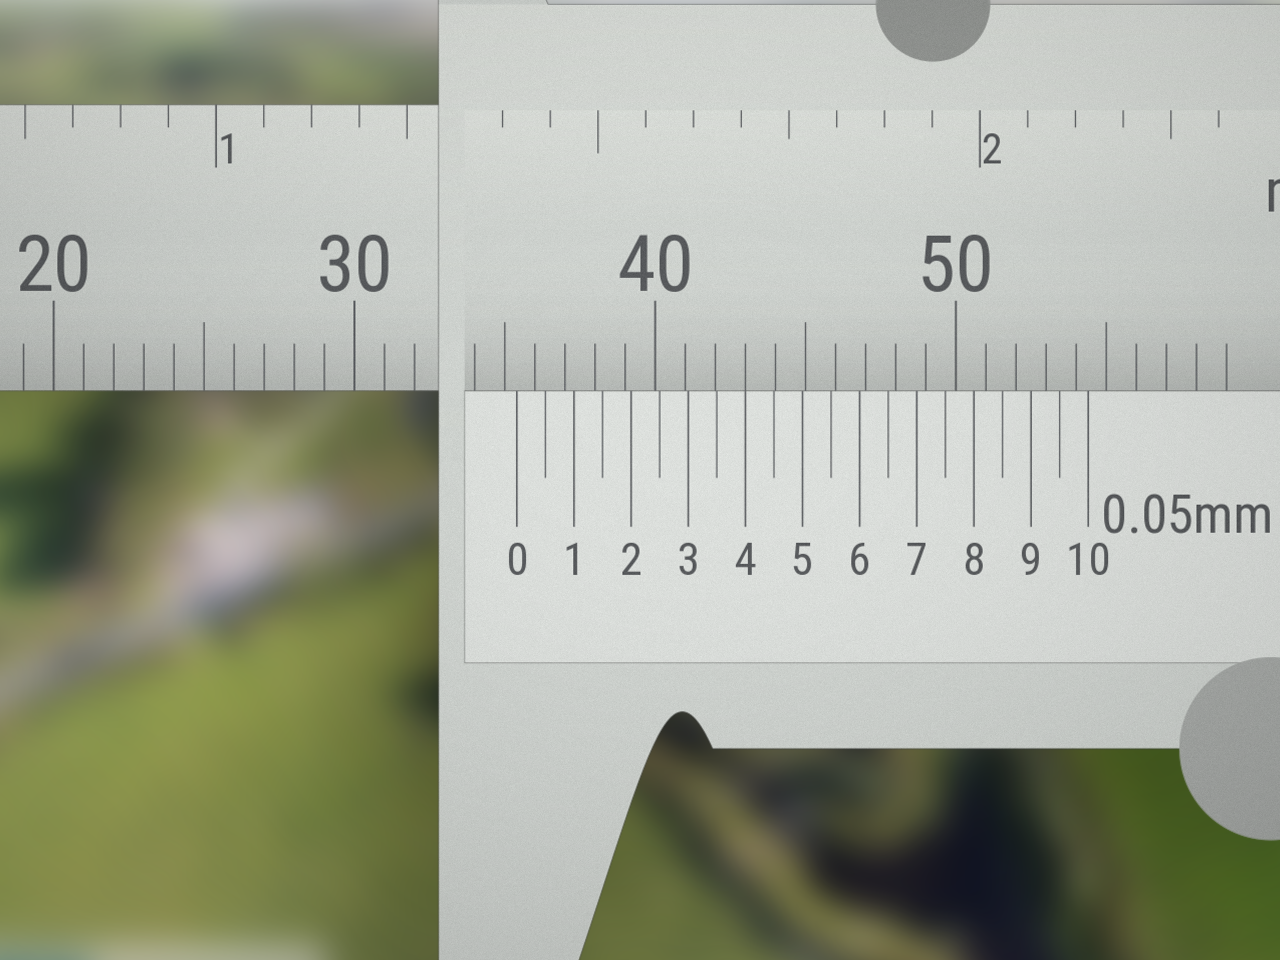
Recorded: 35.40 (mm)
